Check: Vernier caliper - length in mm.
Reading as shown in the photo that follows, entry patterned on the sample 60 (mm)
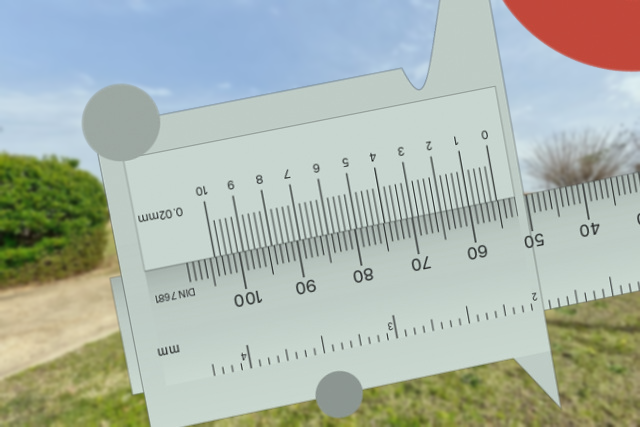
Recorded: 55.2 (mm)
